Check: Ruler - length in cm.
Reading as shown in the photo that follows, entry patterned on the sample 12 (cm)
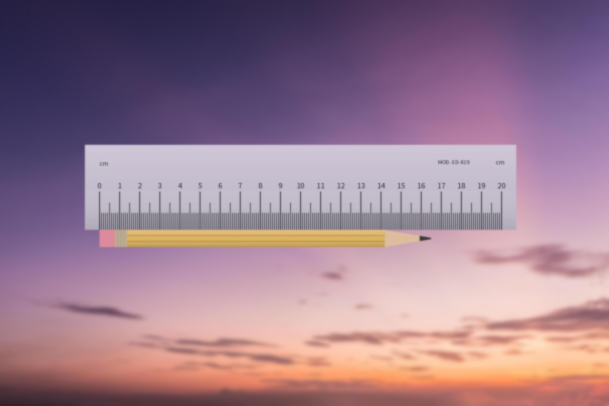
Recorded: 16.5 (cm)
